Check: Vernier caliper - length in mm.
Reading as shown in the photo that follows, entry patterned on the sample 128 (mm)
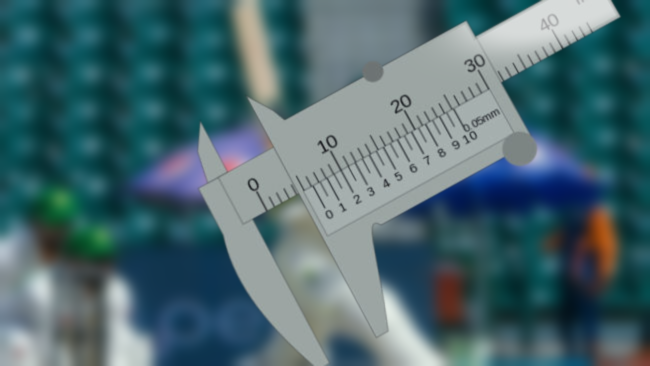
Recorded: 6.2 (mm)
